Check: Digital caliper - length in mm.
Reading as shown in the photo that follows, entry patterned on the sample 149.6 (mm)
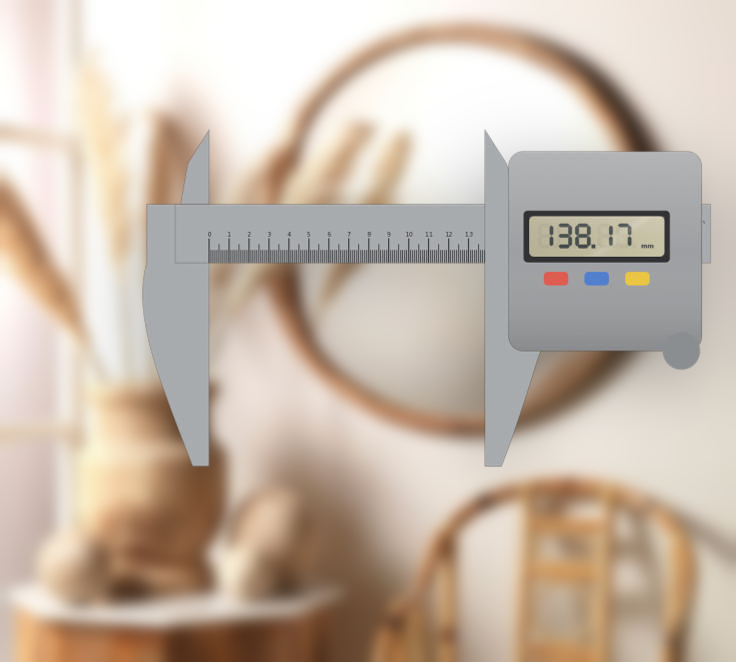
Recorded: 138.17 (mm)
